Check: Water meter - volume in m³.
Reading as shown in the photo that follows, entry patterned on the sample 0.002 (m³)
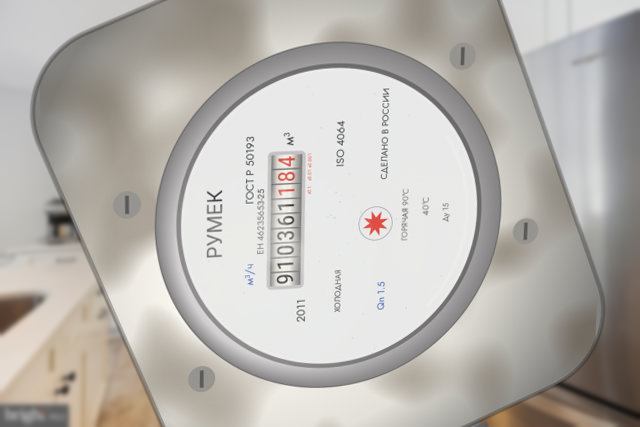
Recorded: 910361.184 (m³)
